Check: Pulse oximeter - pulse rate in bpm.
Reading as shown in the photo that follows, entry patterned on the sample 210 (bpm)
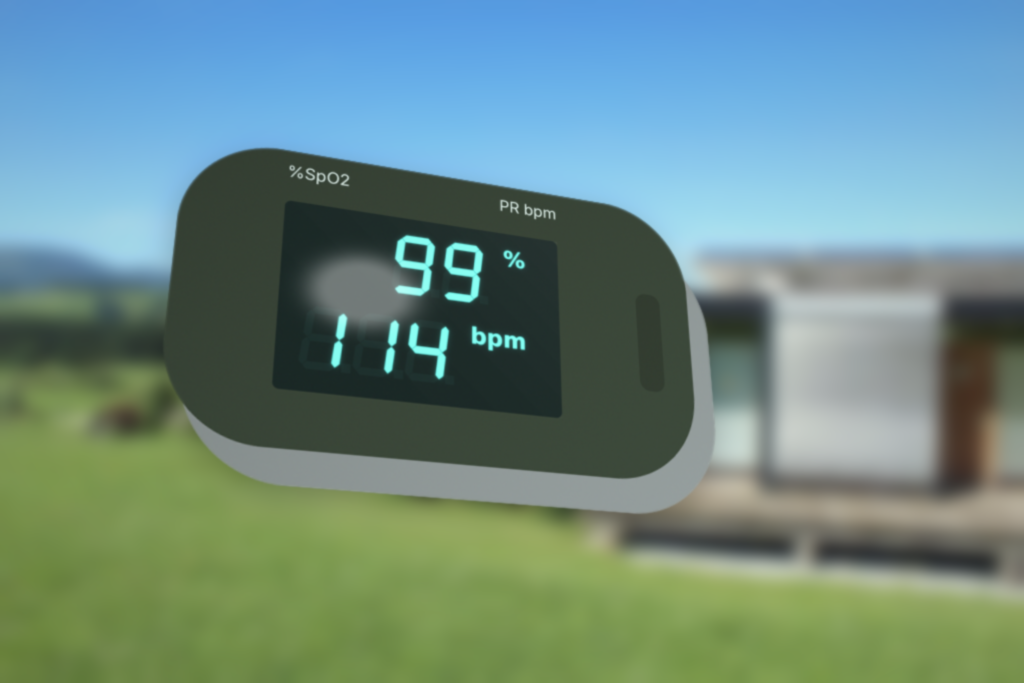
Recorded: 114 (bpm)
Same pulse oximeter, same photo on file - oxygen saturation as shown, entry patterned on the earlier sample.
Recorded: 99 (%)
